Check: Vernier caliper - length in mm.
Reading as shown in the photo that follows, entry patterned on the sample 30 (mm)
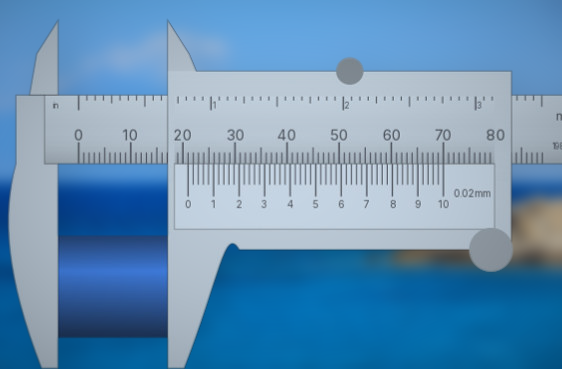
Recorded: 21.0 (mm)
